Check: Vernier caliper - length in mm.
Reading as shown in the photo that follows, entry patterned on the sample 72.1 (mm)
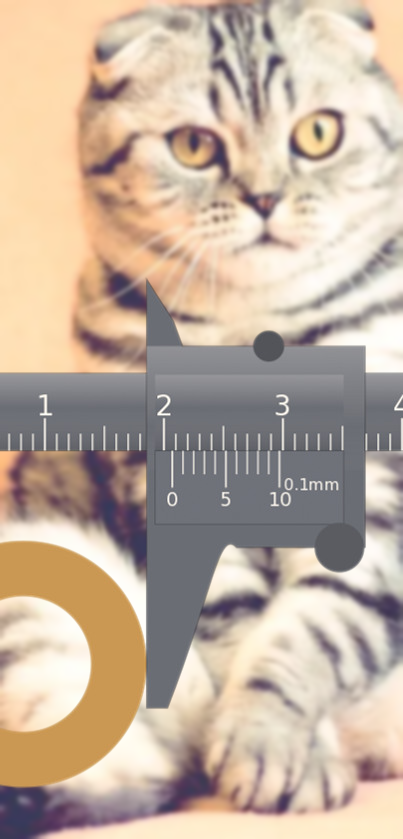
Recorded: 20.7 (mm)
